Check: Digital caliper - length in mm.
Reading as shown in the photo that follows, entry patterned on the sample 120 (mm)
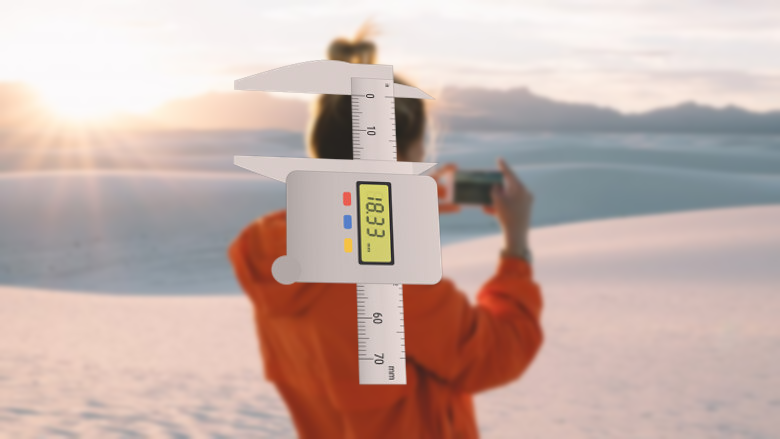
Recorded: 18.33 (mm)
